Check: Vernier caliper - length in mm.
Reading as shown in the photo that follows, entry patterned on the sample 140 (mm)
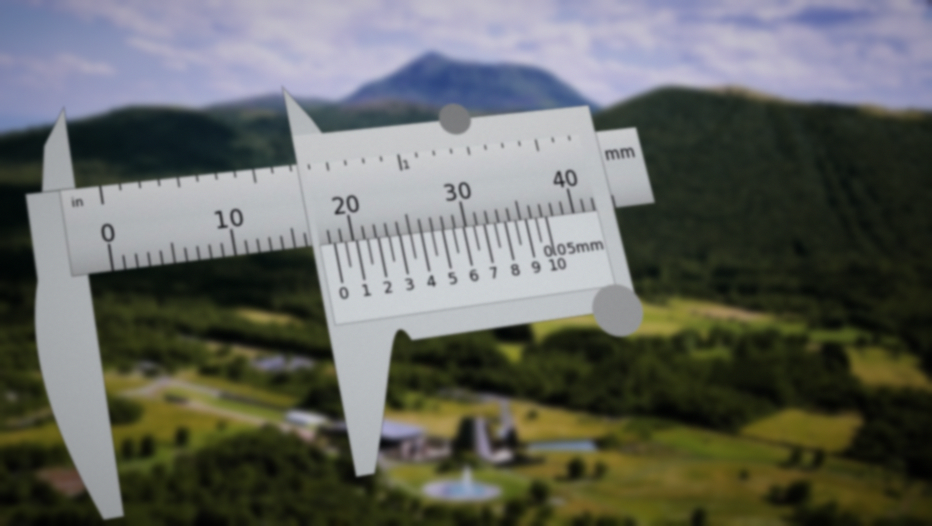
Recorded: 18.4 (mm)
